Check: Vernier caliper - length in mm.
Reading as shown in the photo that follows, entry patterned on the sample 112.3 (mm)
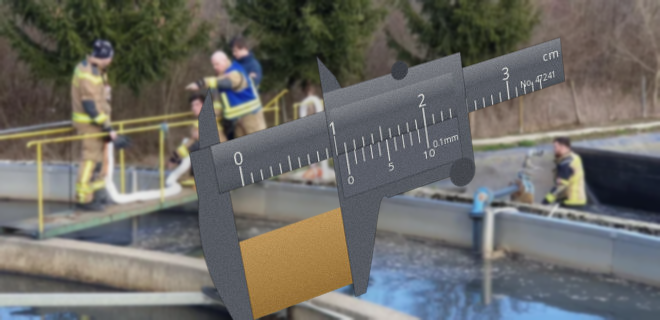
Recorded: 11.0 (mm)
